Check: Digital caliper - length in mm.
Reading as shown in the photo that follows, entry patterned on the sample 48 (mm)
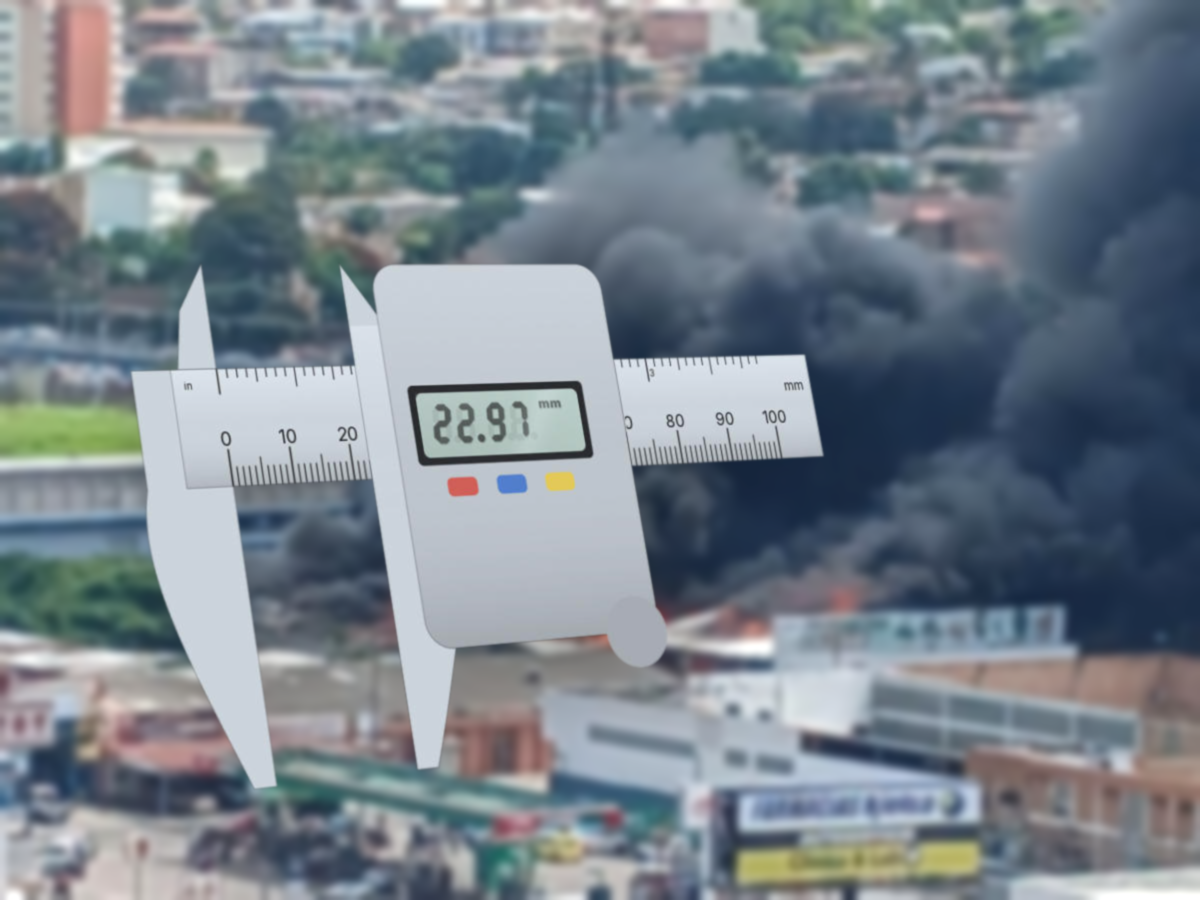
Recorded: 22.97 (mm)
